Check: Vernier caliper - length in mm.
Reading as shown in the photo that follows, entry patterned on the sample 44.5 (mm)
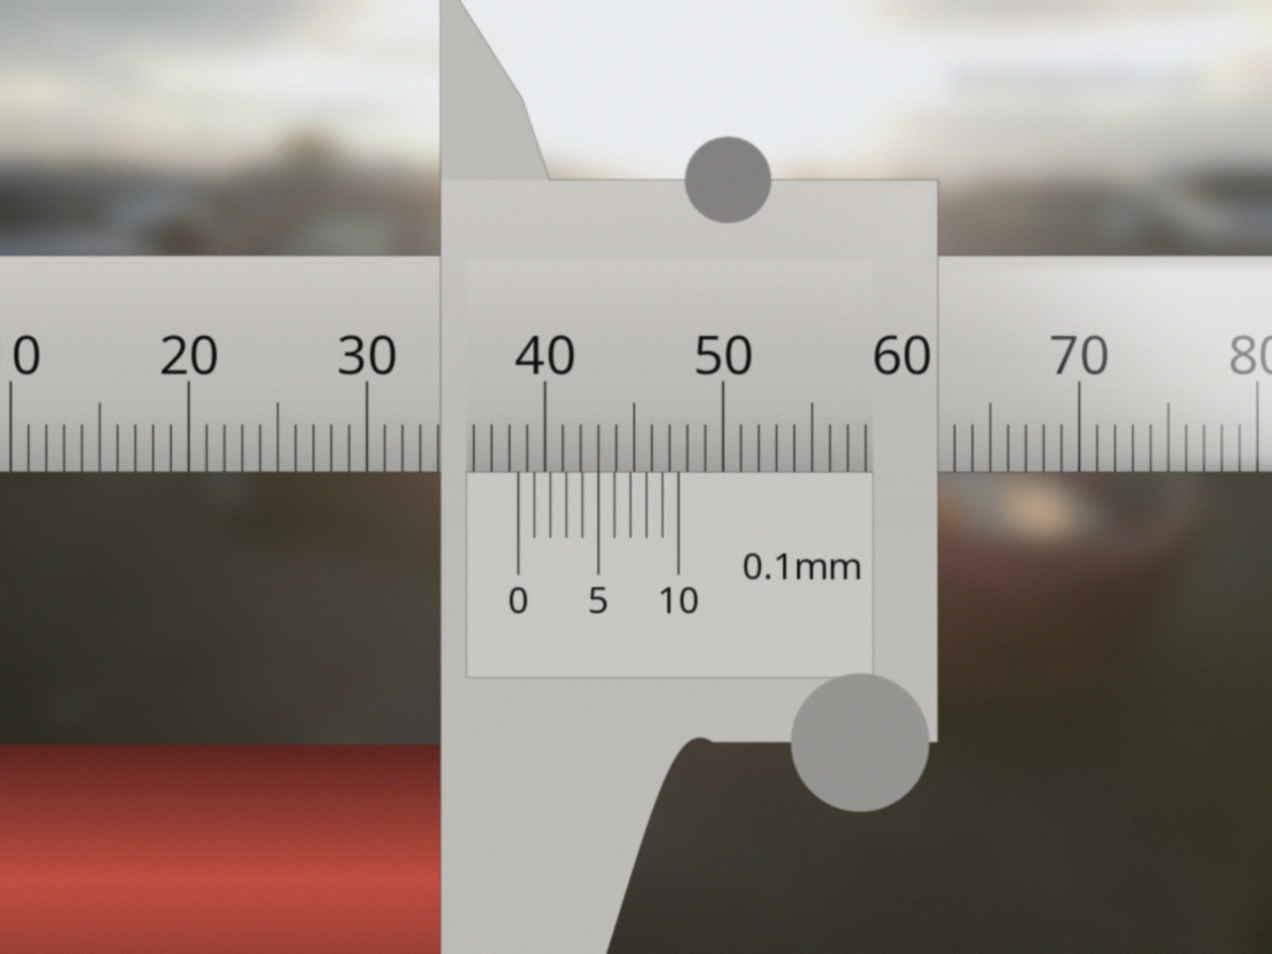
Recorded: 38.5 (mm)
